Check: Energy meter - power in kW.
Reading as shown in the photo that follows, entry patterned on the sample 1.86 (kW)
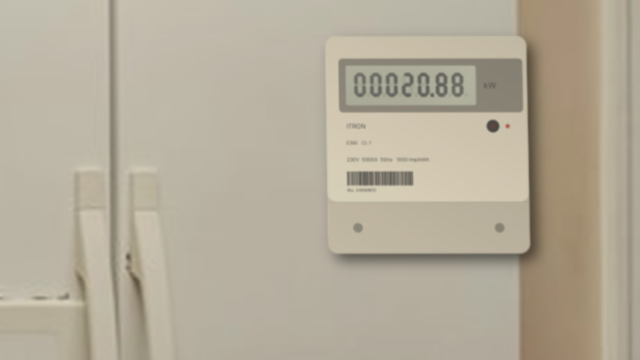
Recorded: 20.88 (kW)
